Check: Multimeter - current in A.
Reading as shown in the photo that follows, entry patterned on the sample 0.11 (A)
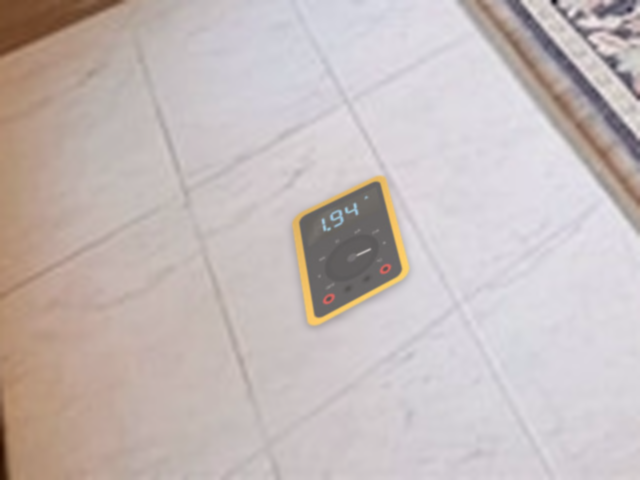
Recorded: 1.94 (A)
